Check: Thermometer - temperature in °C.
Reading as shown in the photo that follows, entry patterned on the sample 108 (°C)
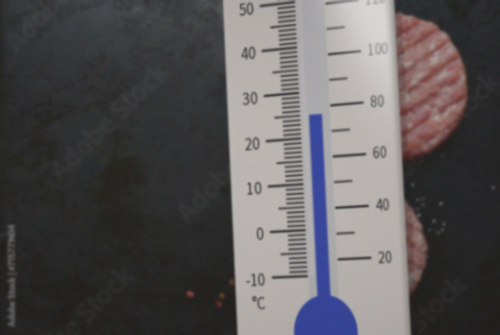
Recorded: 25 (°C)
